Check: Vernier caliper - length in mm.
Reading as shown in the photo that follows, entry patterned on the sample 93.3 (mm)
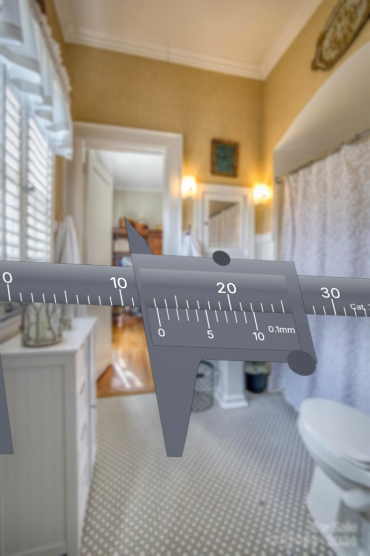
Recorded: 13.1 (mm)
